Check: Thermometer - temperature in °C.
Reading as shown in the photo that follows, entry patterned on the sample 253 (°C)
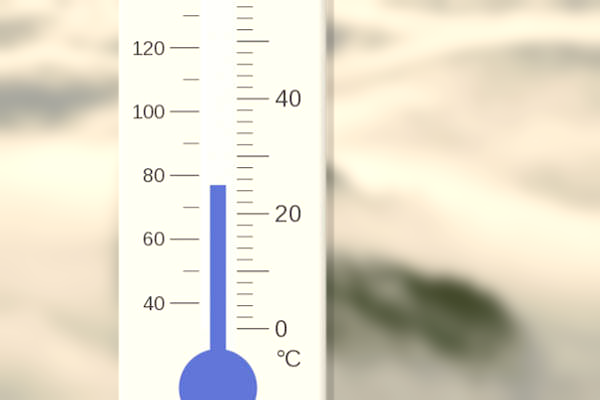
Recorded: 25 (°C)
